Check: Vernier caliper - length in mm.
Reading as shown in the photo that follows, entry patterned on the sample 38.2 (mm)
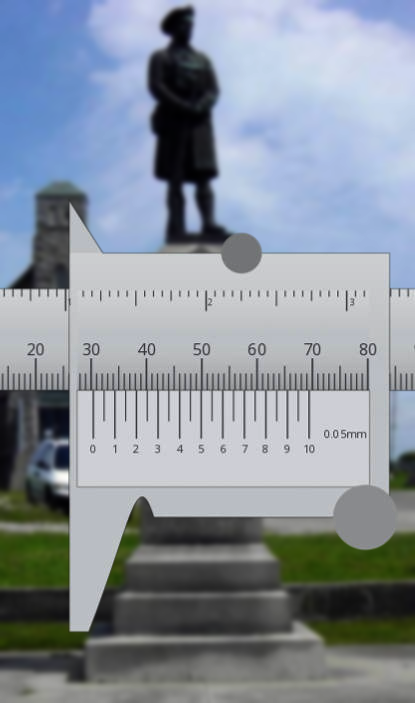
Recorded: 30.4 (mm)
